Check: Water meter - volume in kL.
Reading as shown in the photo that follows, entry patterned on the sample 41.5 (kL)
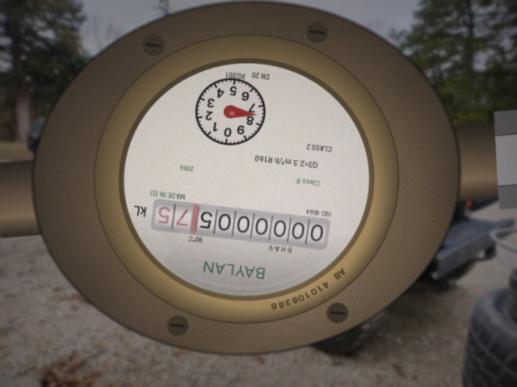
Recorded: 5.757 (kL)
